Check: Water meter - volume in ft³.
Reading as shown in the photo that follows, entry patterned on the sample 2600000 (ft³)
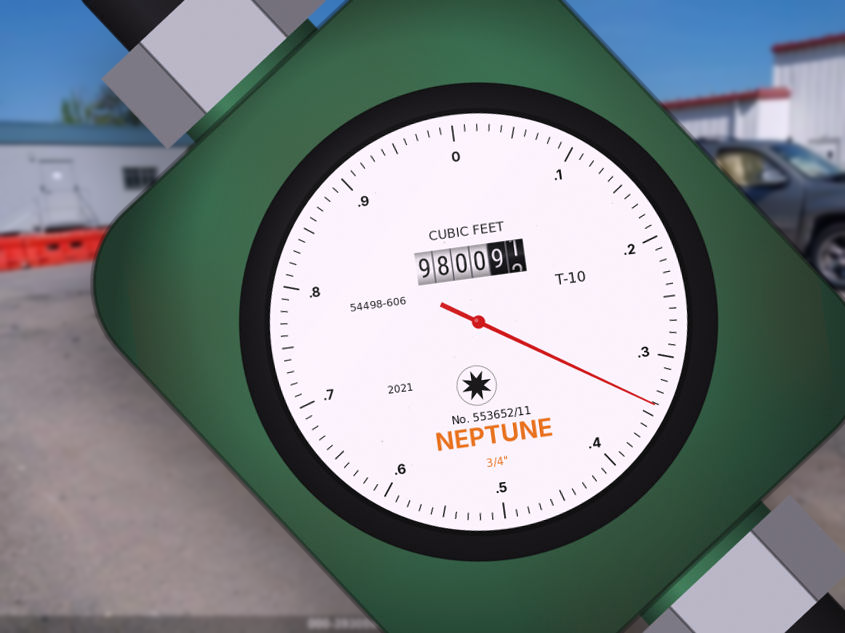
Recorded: 980091.34 (ft³)
